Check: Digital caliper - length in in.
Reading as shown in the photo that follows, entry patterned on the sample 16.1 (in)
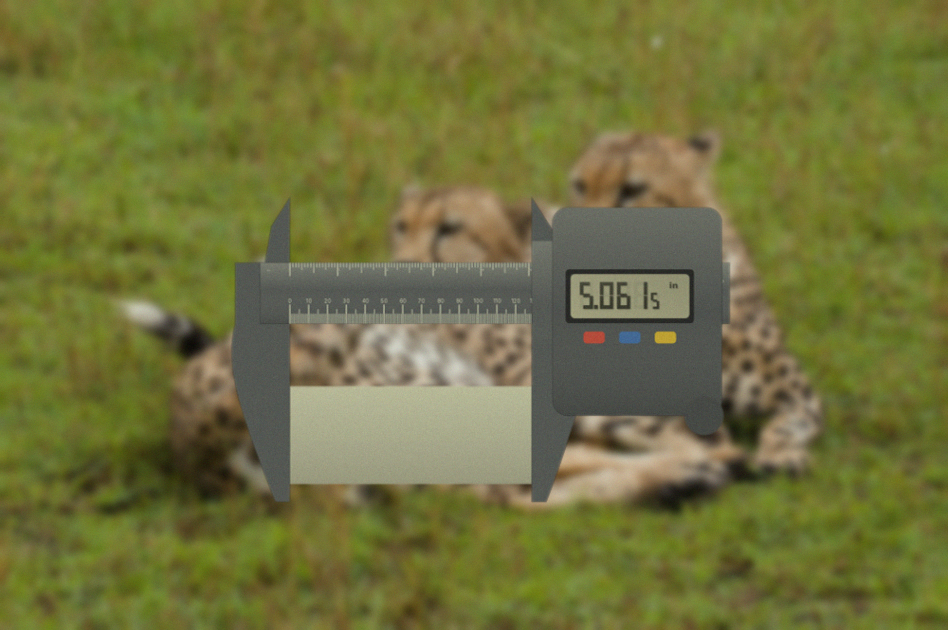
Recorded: 5.0615 (in)
